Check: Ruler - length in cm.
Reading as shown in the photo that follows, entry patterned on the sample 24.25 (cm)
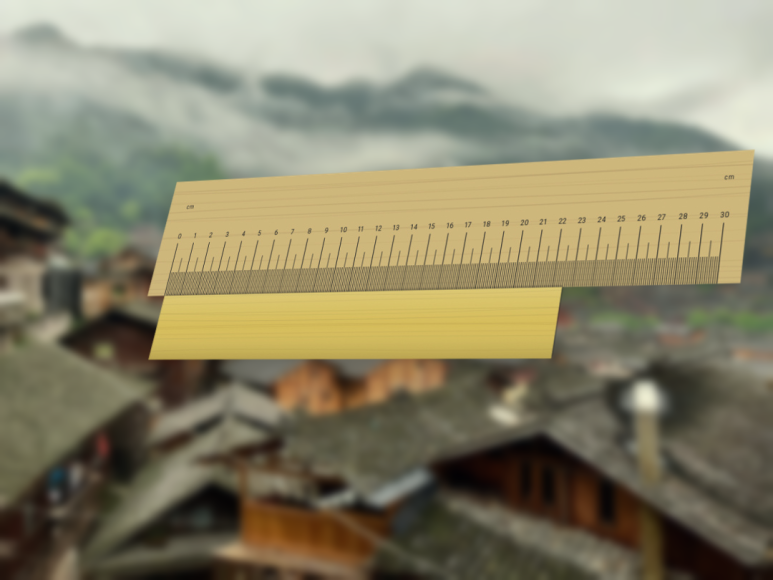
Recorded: 22.5 (cm)
